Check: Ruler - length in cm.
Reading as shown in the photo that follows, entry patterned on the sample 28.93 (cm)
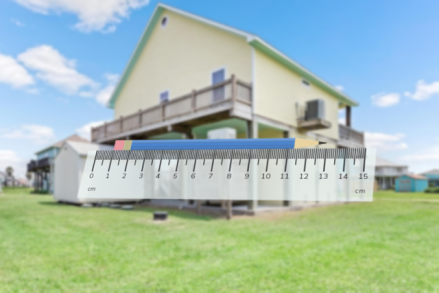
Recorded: 12 (cm)
